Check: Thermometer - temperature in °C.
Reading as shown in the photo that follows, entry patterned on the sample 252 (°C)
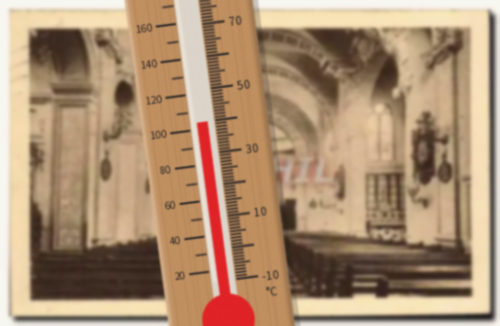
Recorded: 40 (°C)
